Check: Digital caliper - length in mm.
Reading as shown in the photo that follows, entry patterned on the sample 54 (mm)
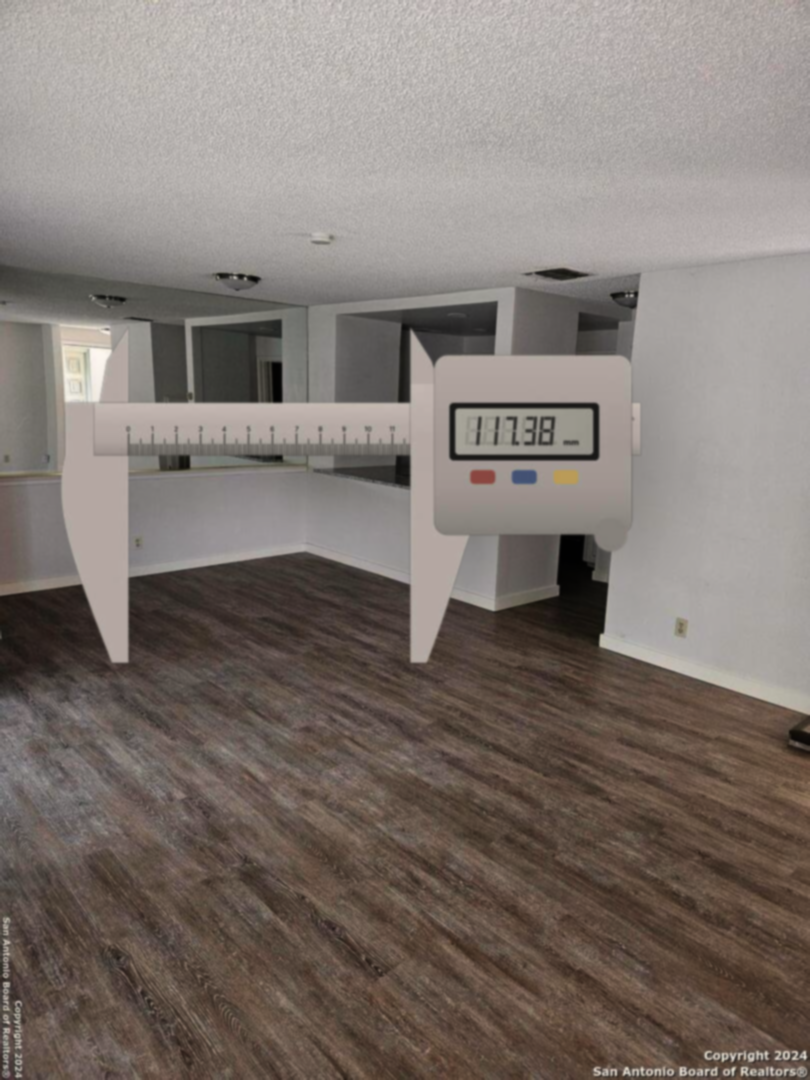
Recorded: 117.38 (mm)
